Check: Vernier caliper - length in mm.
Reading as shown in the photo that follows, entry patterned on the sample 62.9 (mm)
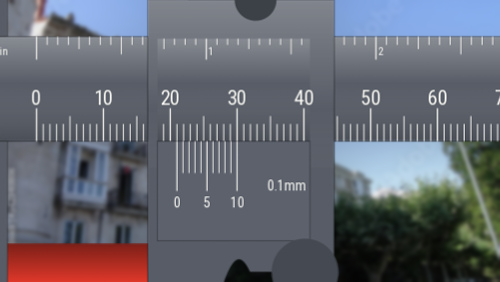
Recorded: 21.0 (mm)
